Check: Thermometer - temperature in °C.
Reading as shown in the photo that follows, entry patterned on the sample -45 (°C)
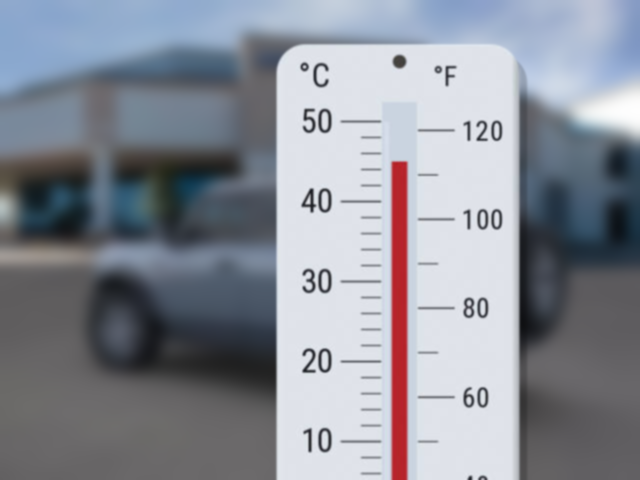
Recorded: 45 (°C)
